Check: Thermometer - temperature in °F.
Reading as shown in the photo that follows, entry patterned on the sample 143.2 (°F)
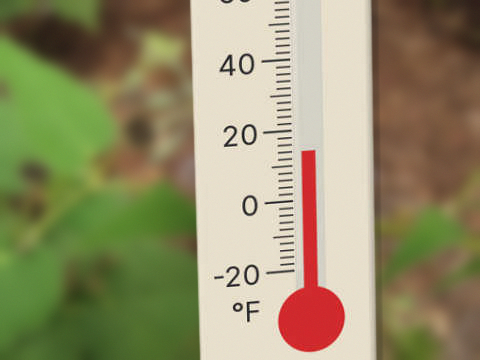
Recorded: 14 (°F)
